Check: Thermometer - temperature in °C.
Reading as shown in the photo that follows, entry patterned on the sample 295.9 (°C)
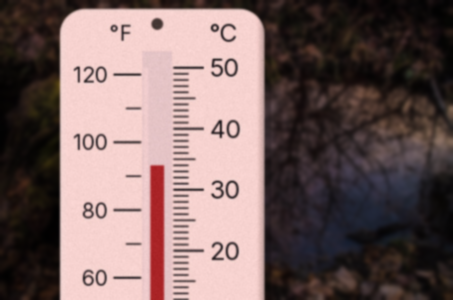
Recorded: 34 (°C)
